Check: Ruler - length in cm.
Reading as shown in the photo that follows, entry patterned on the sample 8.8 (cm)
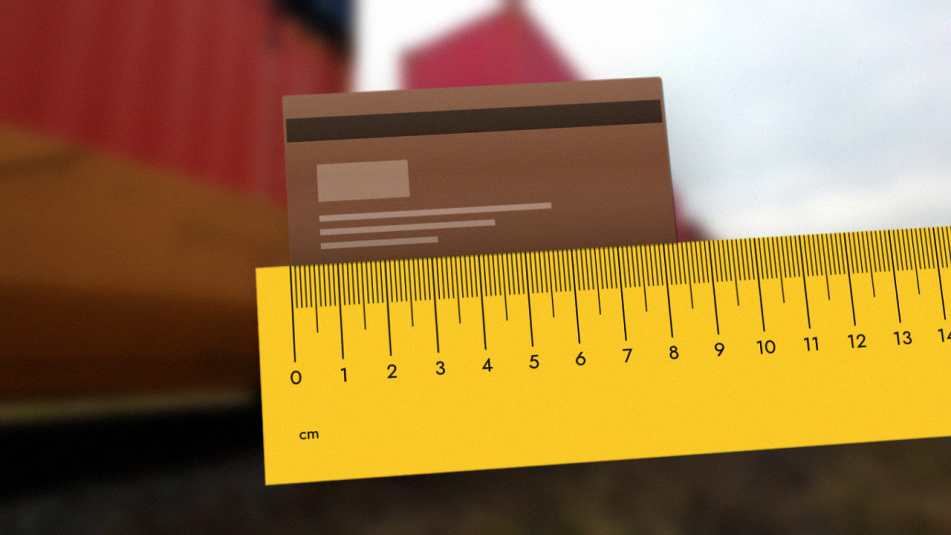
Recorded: 8.3 (cm)
